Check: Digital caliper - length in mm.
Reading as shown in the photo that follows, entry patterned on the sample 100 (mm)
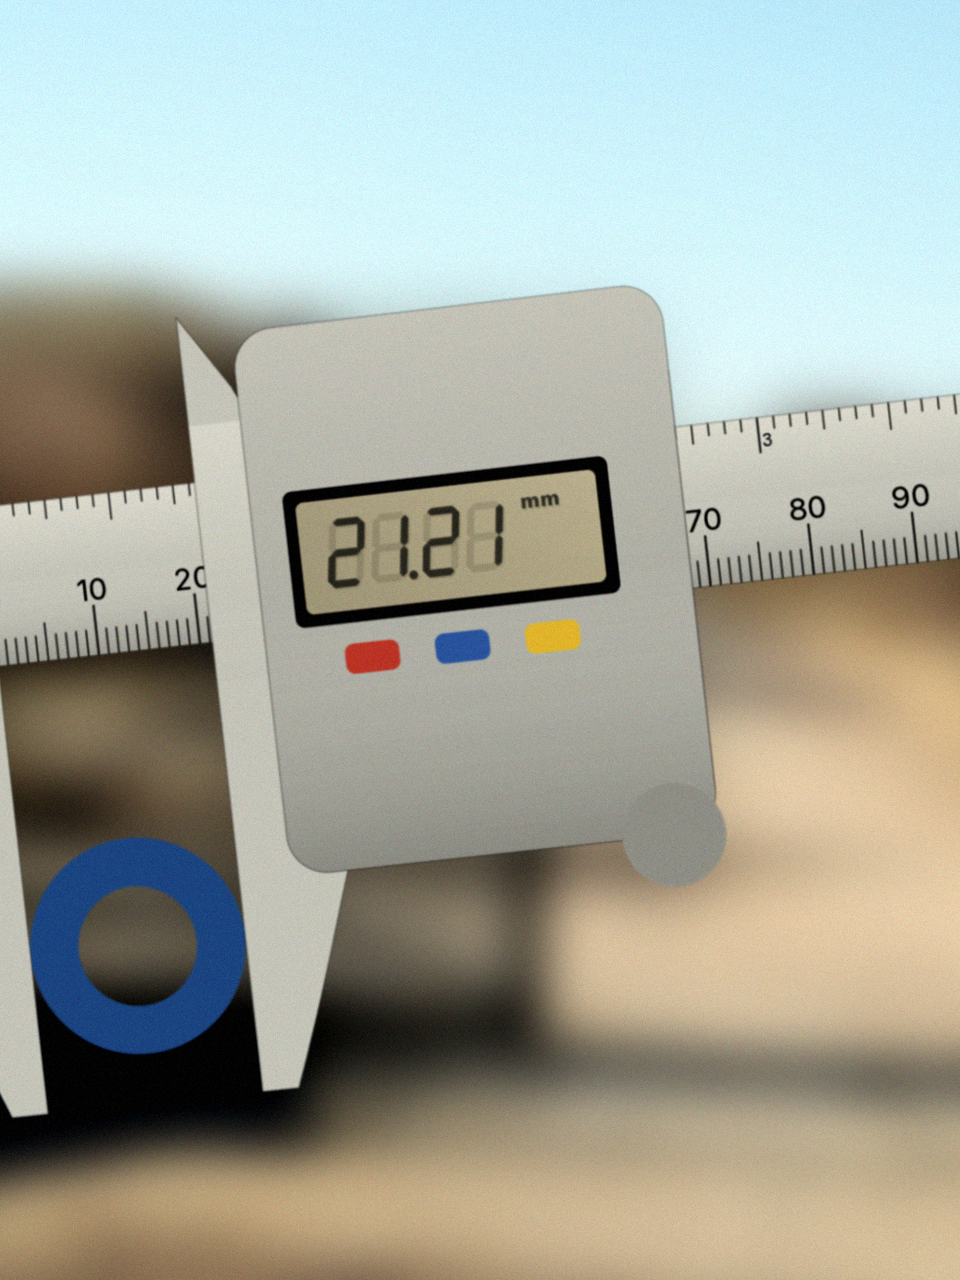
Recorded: 21.21 (mm)
